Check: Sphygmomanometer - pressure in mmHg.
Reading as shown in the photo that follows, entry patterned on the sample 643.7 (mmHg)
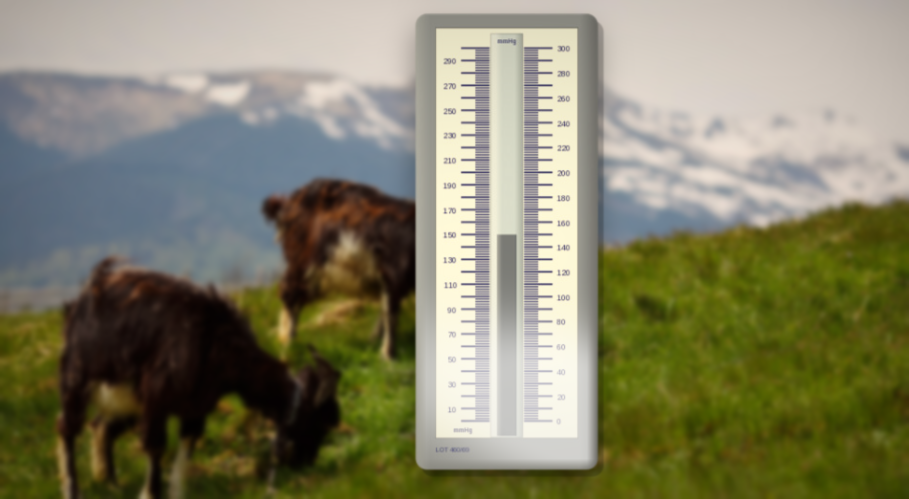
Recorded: 150 (mmHg)
